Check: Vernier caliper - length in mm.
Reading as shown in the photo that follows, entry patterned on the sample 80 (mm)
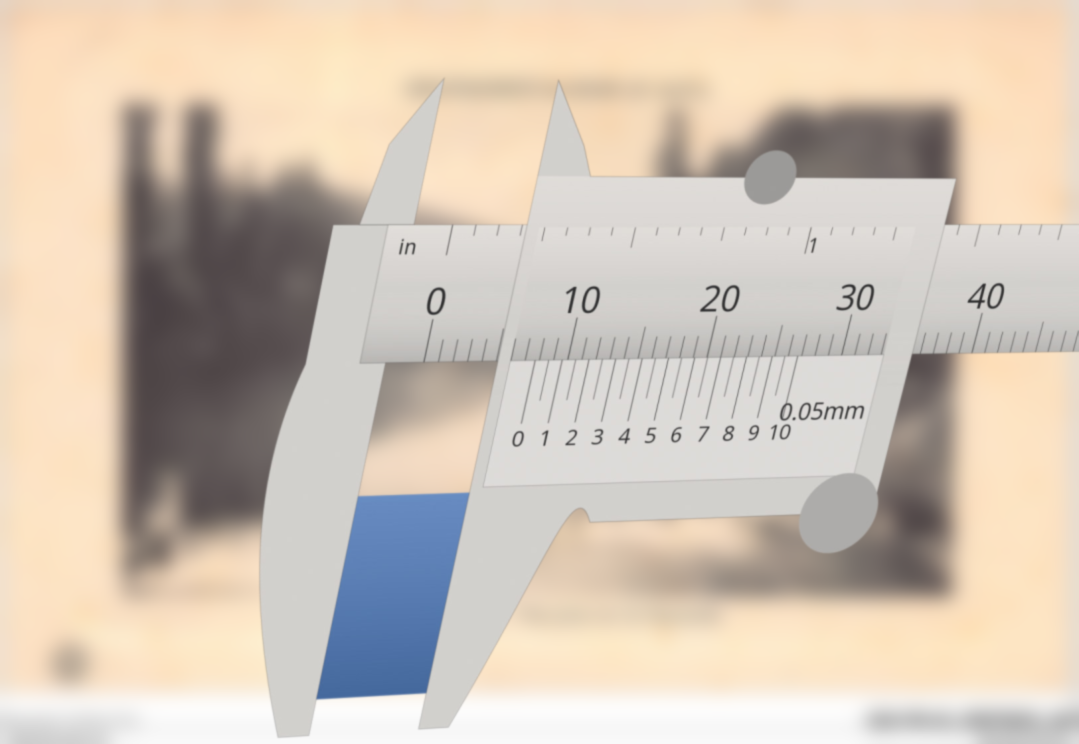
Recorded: 7.7 (mm)
